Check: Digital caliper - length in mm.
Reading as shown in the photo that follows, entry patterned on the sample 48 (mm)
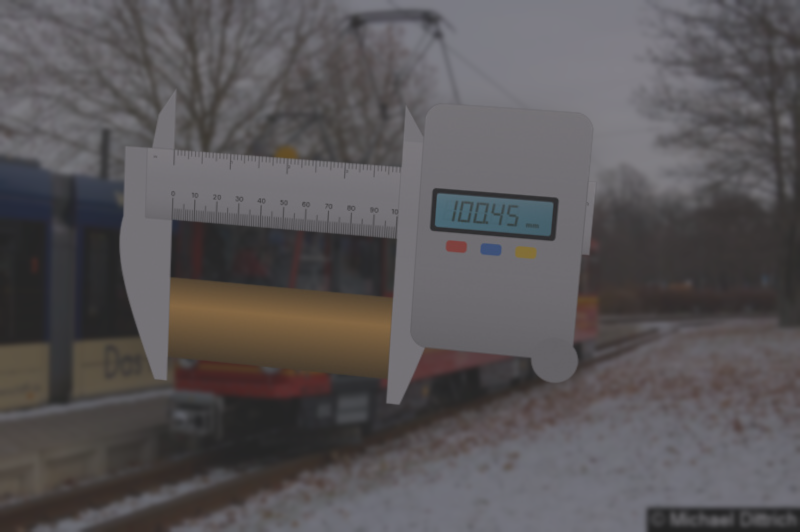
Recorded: 100.45 (mm)
